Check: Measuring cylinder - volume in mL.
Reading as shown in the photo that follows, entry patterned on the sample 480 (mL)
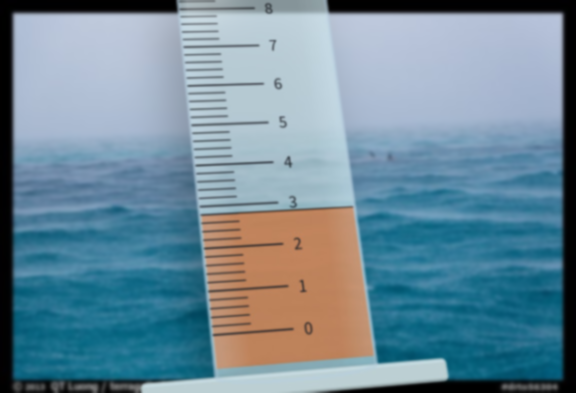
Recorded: 2.8 (mL)
